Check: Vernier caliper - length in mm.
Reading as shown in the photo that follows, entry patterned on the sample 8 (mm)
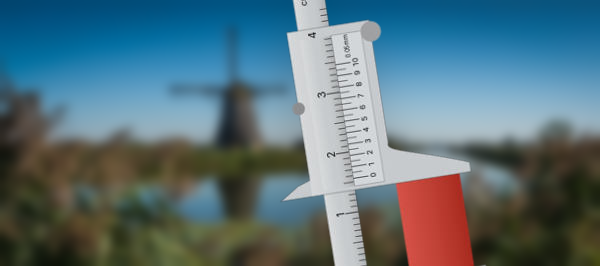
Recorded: 15.6 (mm)
